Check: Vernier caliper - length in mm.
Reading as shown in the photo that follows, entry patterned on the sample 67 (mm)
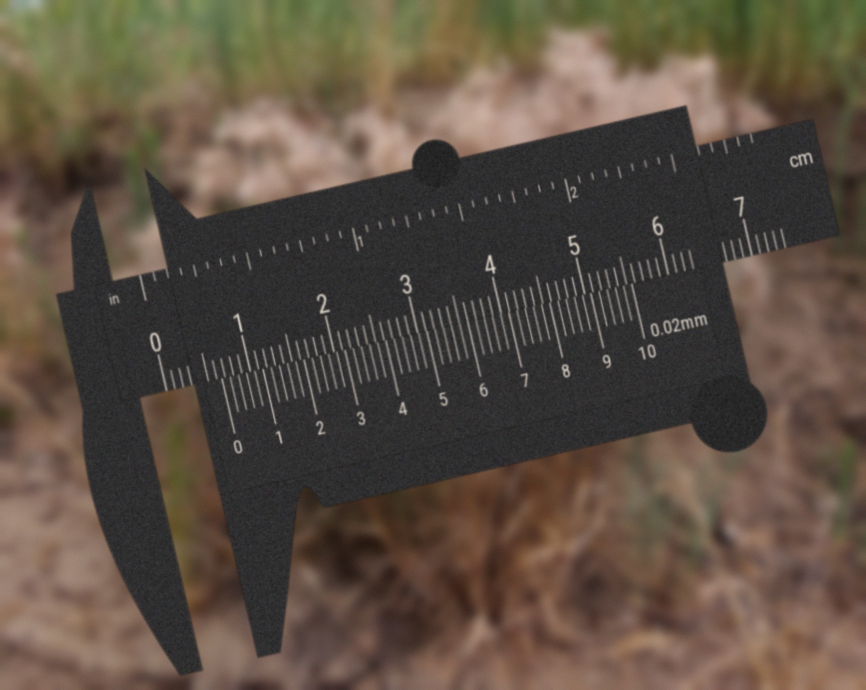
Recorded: 6.6 (mm)
